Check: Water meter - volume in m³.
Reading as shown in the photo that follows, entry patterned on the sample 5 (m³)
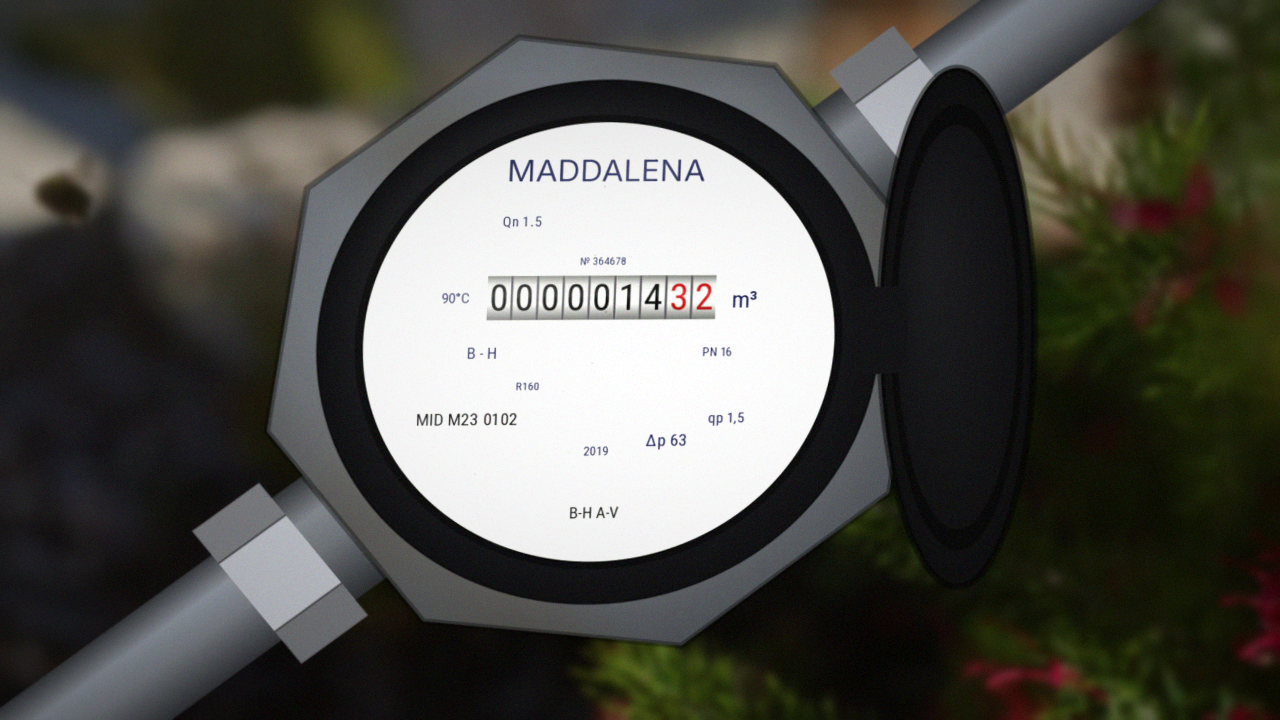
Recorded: 14.32 (m³)
